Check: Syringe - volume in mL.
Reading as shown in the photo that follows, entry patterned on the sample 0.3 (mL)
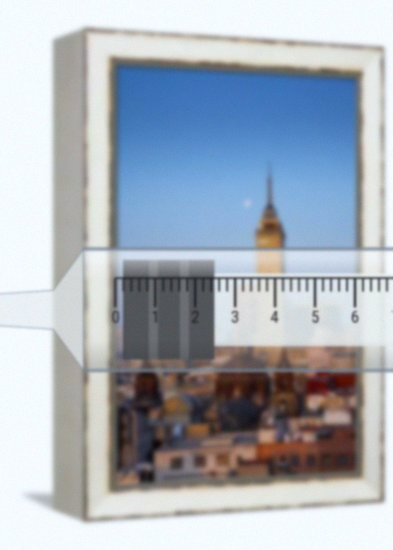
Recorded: 0.2 (mL)
